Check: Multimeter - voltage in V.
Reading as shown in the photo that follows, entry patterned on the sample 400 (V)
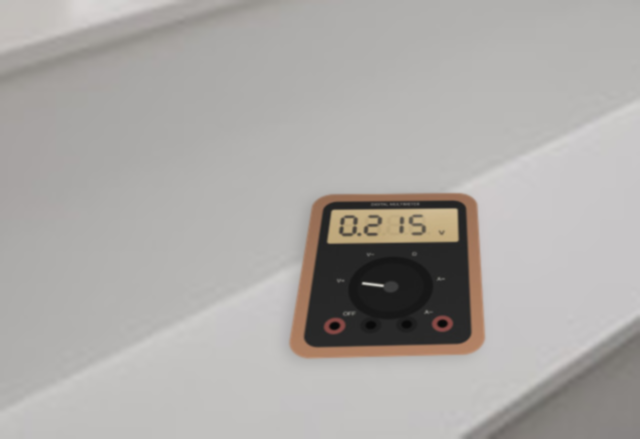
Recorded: 0.215 (V)
